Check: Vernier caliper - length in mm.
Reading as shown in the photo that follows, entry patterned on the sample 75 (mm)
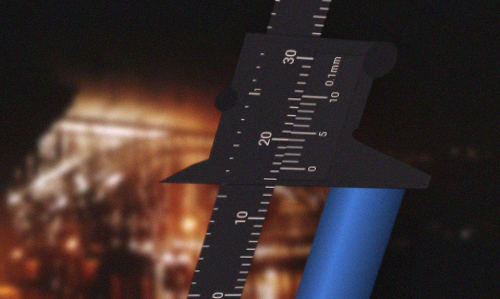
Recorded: 16.4 (mm)
